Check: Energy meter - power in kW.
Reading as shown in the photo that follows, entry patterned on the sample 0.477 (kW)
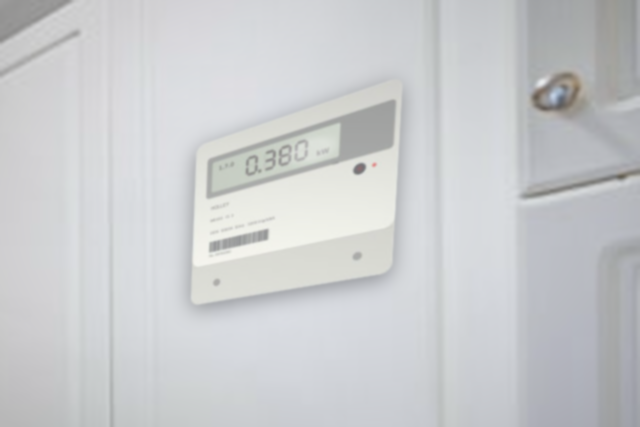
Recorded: 0.380 (kW)
